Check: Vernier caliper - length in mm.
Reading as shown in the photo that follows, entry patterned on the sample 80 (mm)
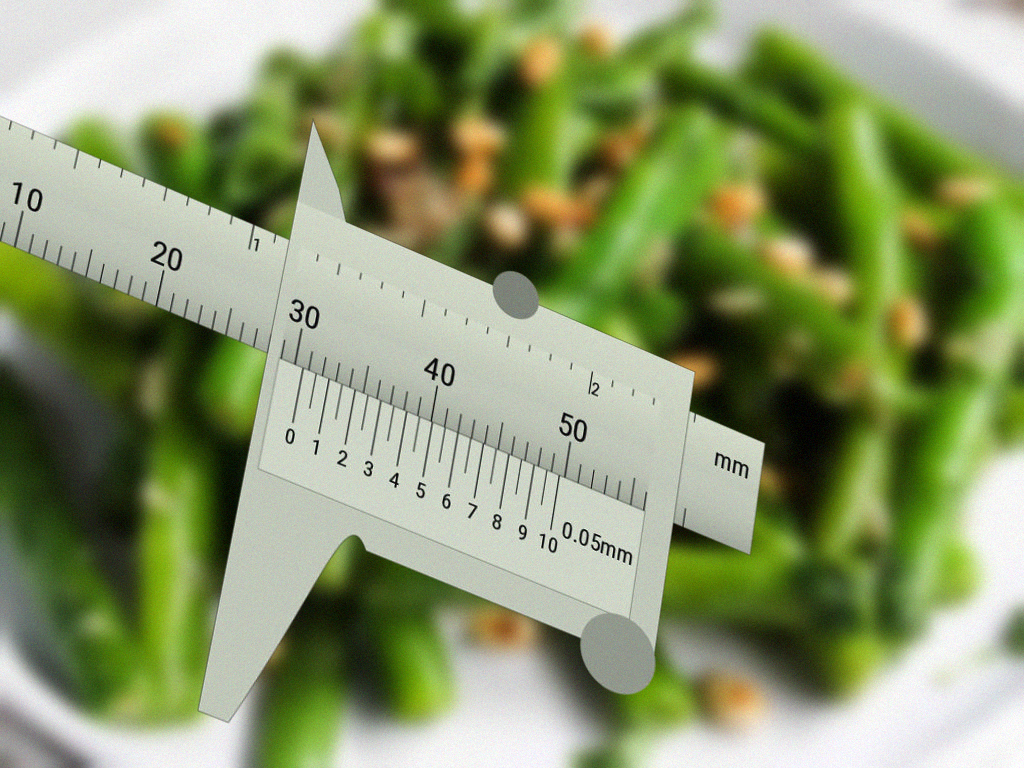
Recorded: 30.6 (mm)
